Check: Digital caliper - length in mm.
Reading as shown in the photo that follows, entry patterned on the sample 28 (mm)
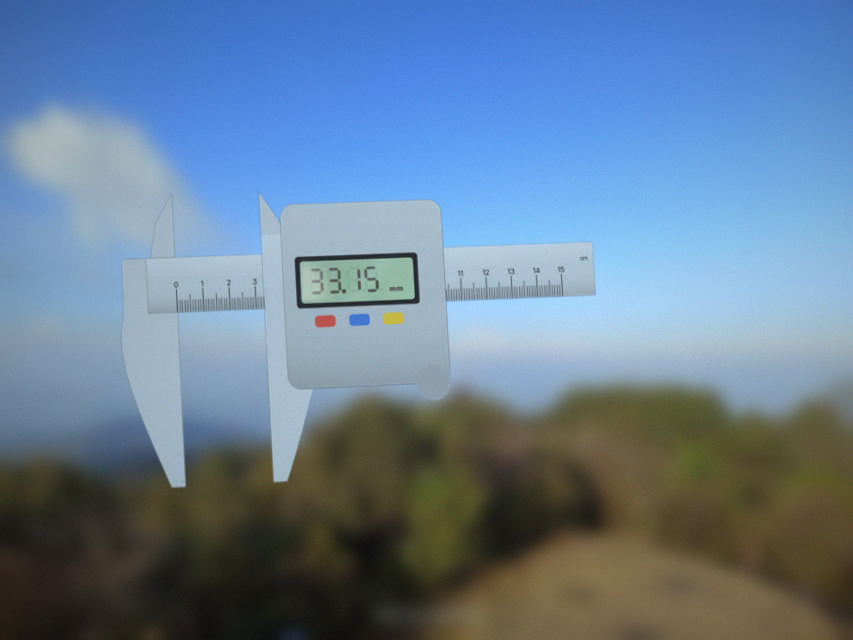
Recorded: 33.15 (mm)
